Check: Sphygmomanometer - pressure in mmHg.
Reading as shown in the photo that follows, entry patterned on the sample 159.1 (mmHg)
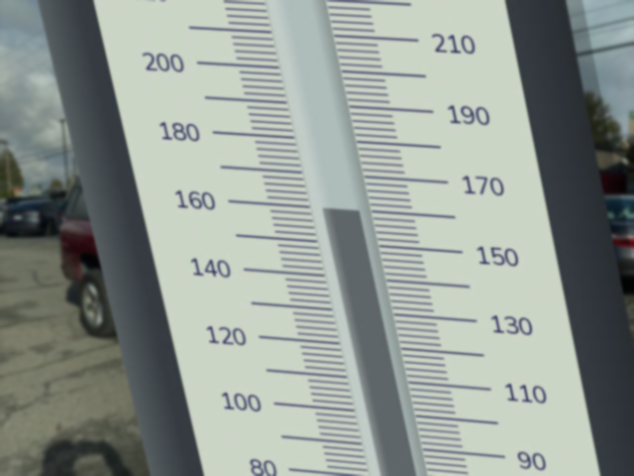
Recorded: 160 (mmHg)
